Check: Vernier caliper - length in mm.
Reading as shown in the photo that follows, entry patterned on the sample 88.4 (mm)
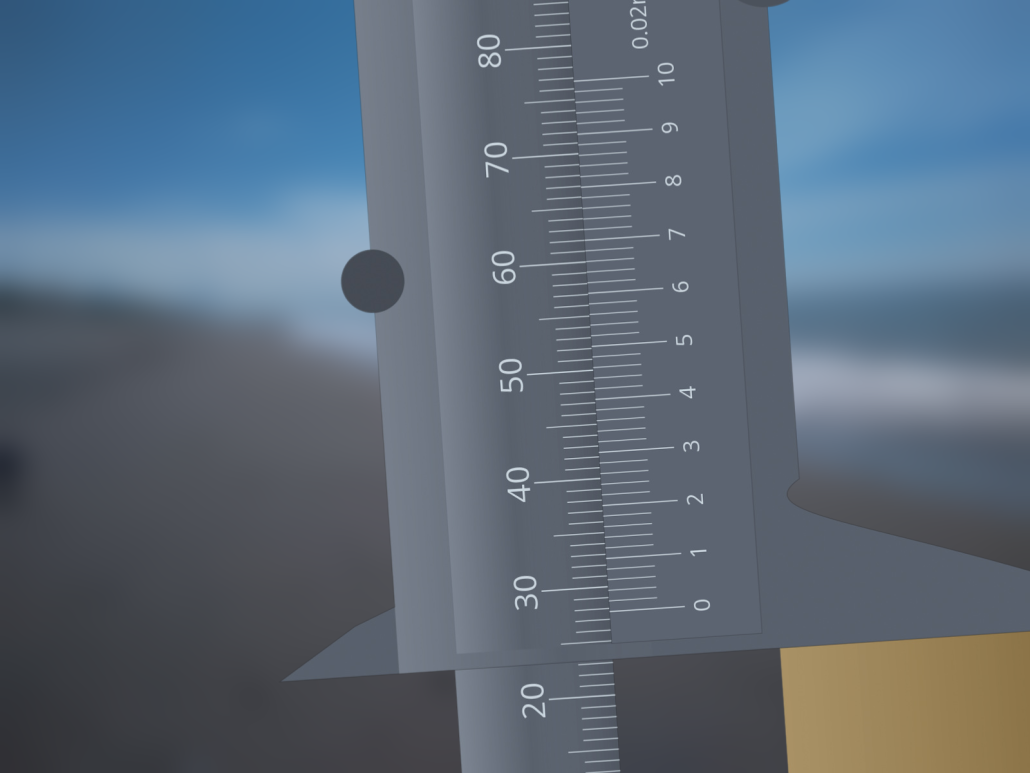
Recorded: 27.7 (mm)
